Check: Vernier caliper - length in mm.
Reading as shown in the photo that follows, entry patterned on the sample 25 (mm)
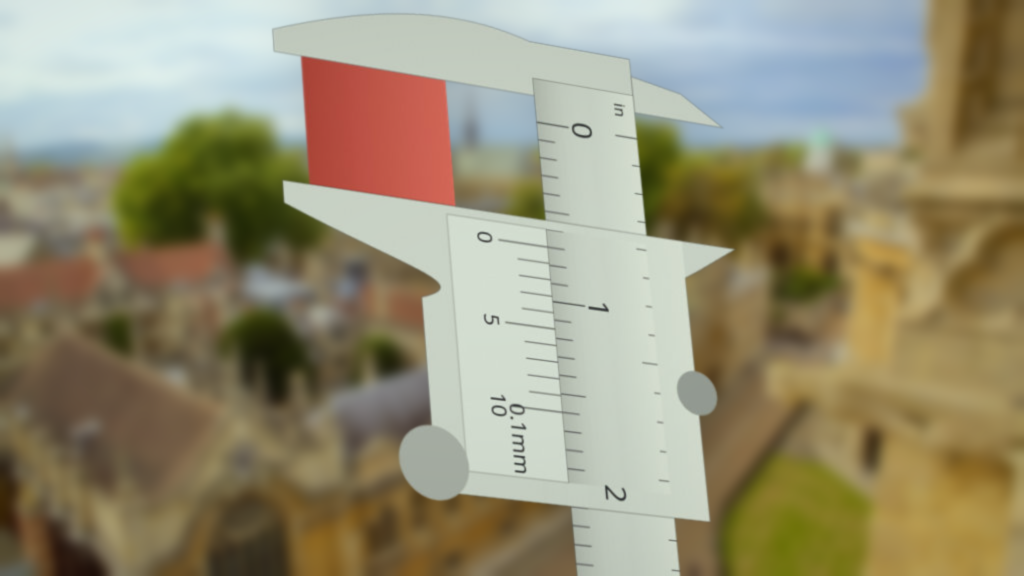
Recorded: 7.0 (mm)
